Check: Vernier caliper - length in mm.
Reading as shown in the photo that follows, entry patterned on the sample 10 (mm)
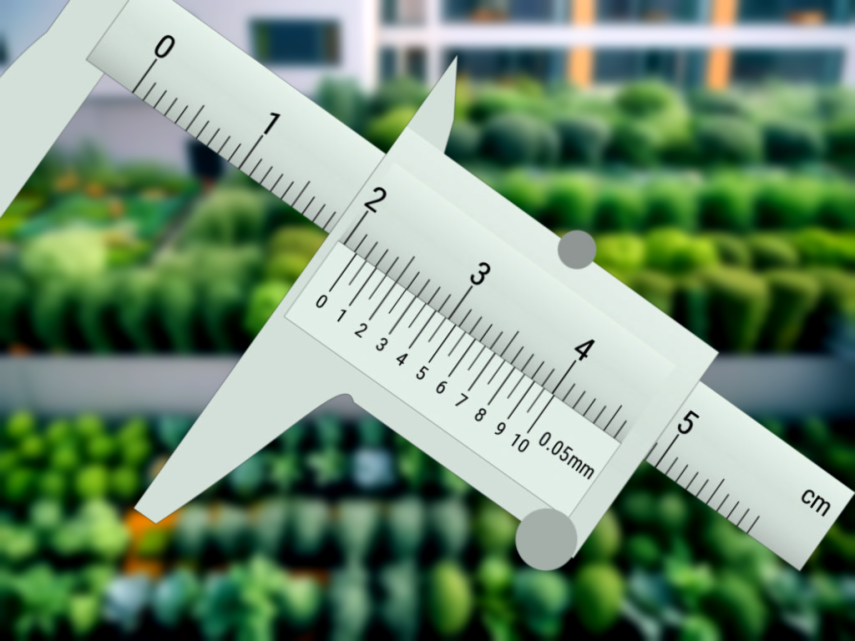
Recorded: 21.2 (mm)
